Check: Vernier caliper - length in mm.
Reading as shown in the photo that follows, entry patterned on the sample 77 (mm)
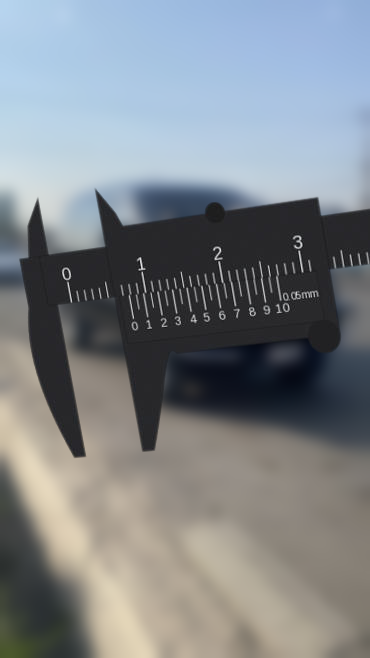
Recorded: 7.8 (mm)
